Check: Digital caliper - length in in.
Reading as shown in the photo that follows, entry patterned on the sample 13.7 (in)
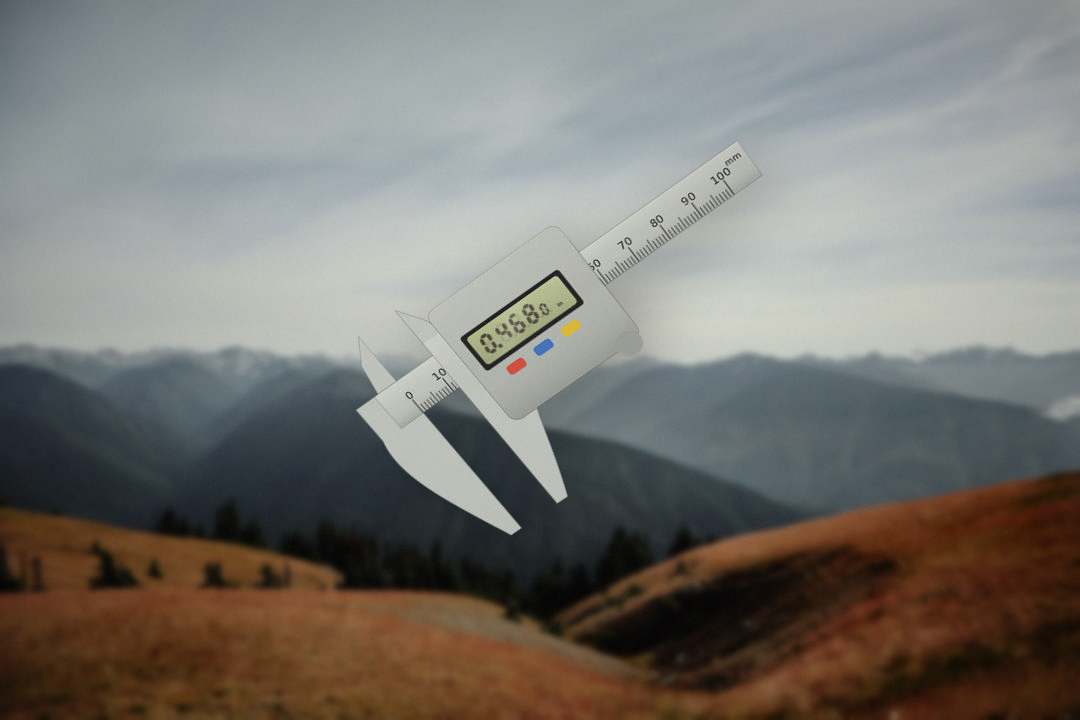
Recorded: 0.4680 (in)
